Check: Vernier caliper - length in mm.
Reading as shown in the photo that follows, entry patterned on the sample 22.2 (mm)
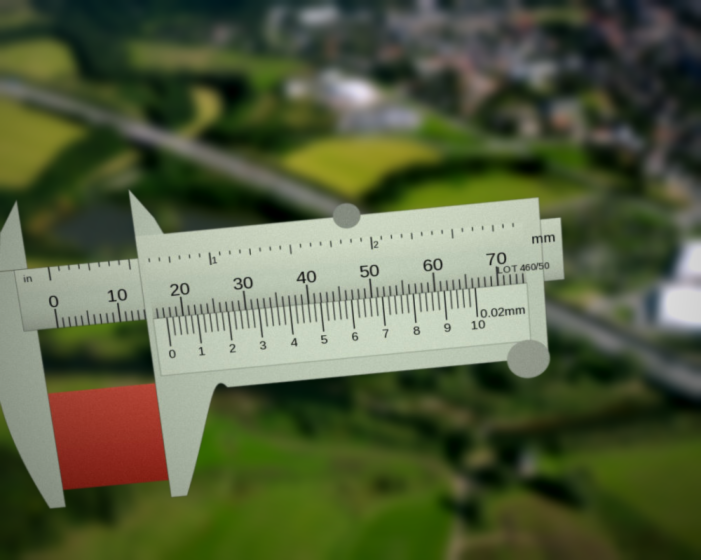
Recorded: 17.4 (mm)
